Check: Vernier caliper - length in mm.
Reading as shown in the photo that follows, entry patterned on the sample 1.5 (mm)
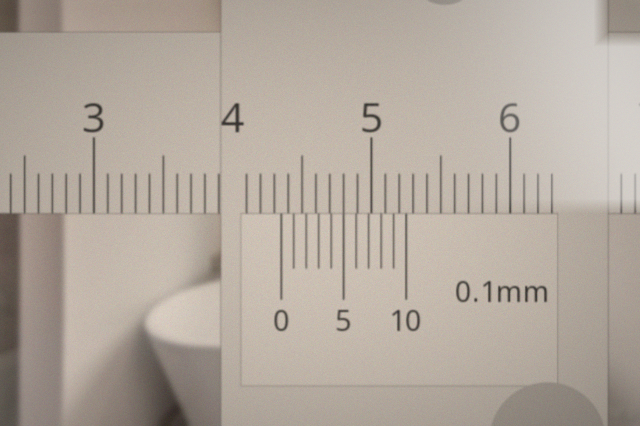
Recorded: 43.5 (mm)
